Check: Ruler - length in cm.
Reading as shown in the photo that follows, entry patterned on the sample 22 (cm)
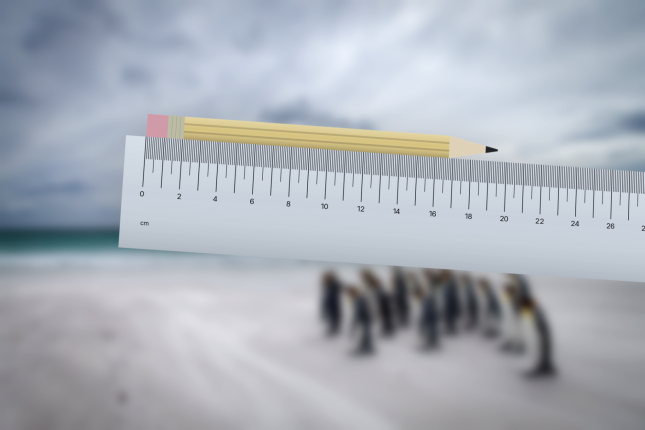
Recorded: 19.5 (cm)
